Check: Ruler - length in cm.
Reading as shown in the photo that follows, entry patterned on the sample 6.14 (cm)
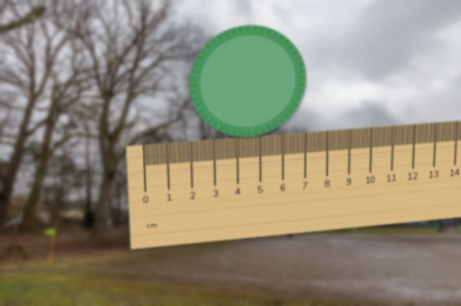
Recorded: 5 (cm)
